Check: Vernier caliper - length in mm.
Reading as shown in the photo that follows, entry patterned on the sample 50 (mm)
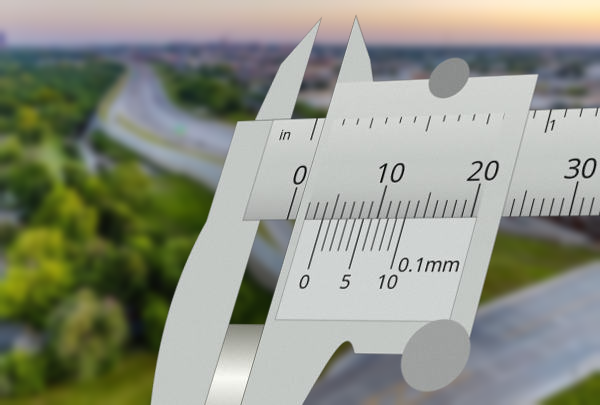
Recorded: 4.0 (mm)
